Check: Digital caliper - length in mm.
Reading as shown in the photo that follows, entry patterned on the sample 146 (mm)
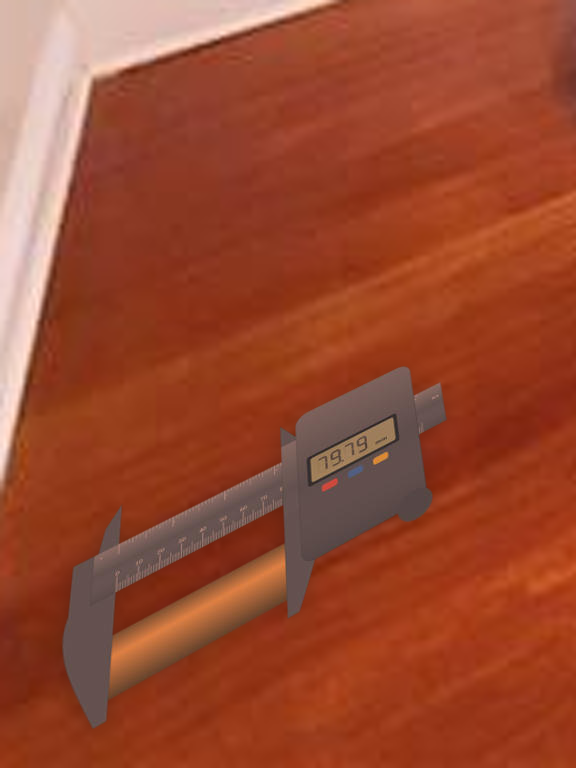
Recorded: 79.79 (mm)
